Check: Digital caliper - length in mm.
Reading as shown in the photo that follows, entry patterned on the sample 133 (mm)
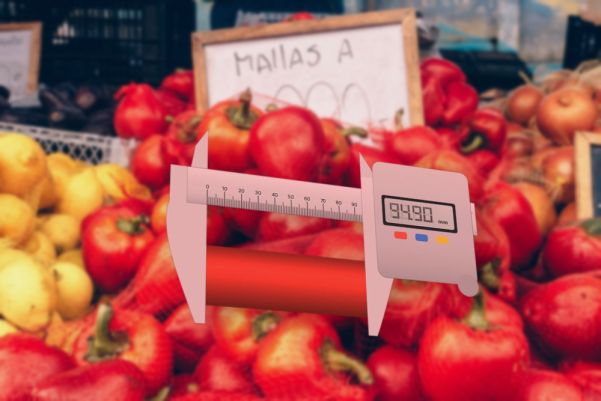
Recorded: 94.90 (mm)
